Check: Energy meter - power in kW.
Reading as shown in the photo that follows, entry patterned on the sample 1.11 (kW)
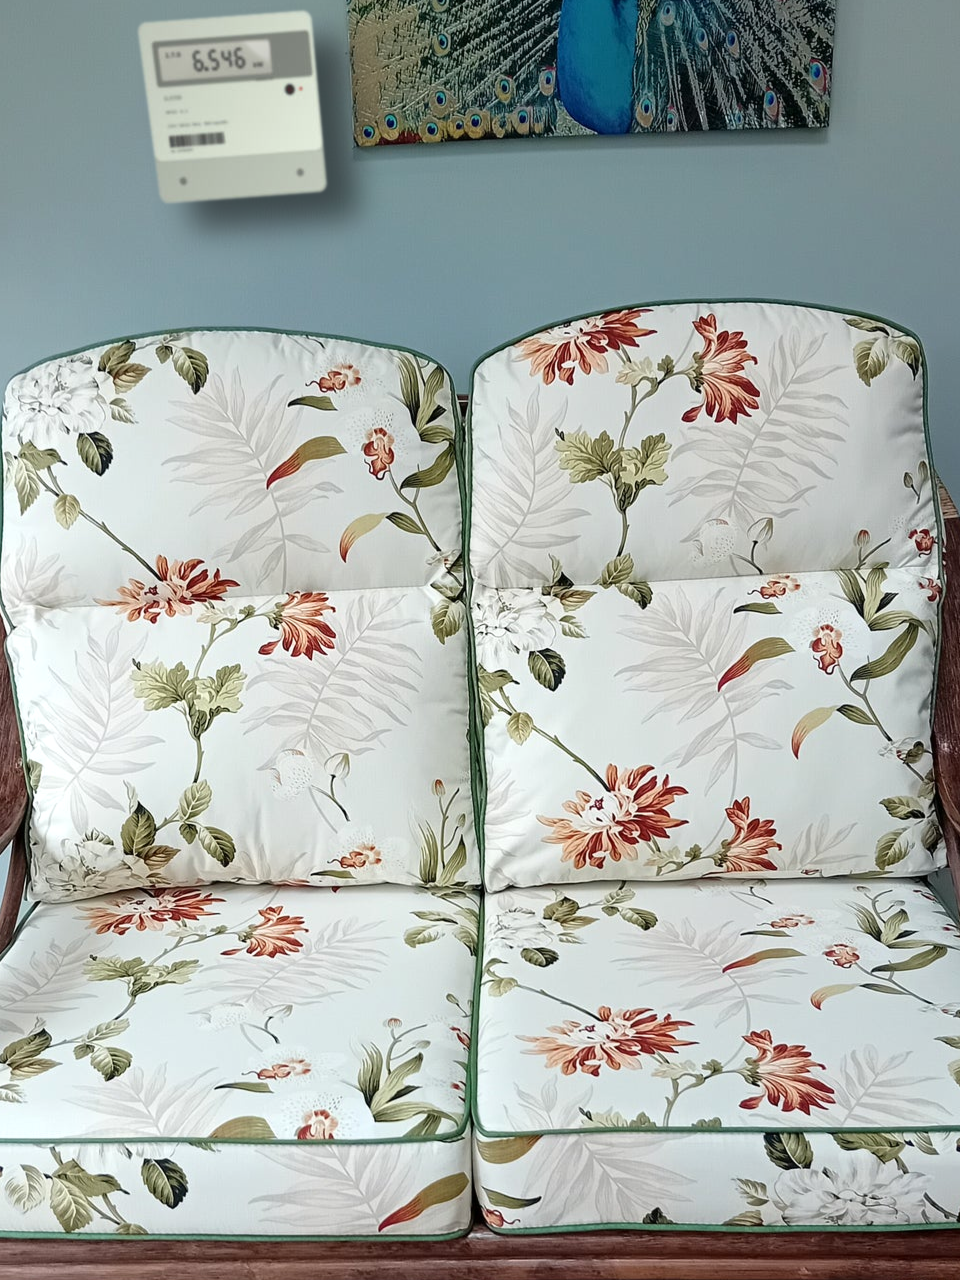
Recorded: 6.546 (kW)
